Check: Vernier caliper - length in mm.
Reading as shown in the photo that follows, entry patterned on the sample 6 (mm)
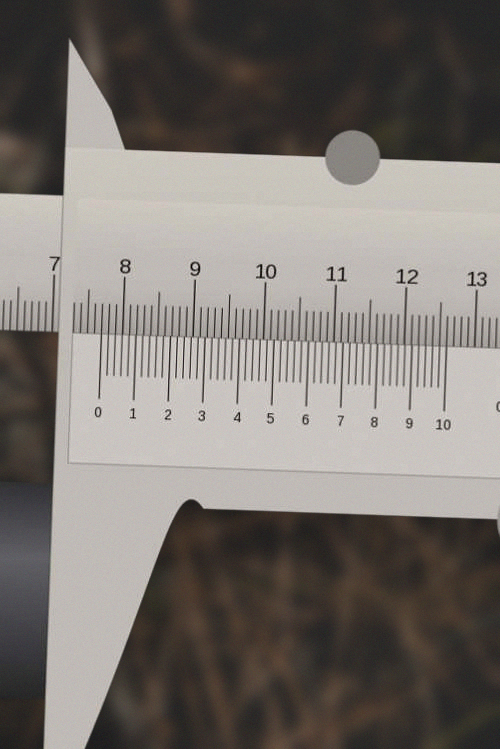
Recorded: 77.0 (mm)
